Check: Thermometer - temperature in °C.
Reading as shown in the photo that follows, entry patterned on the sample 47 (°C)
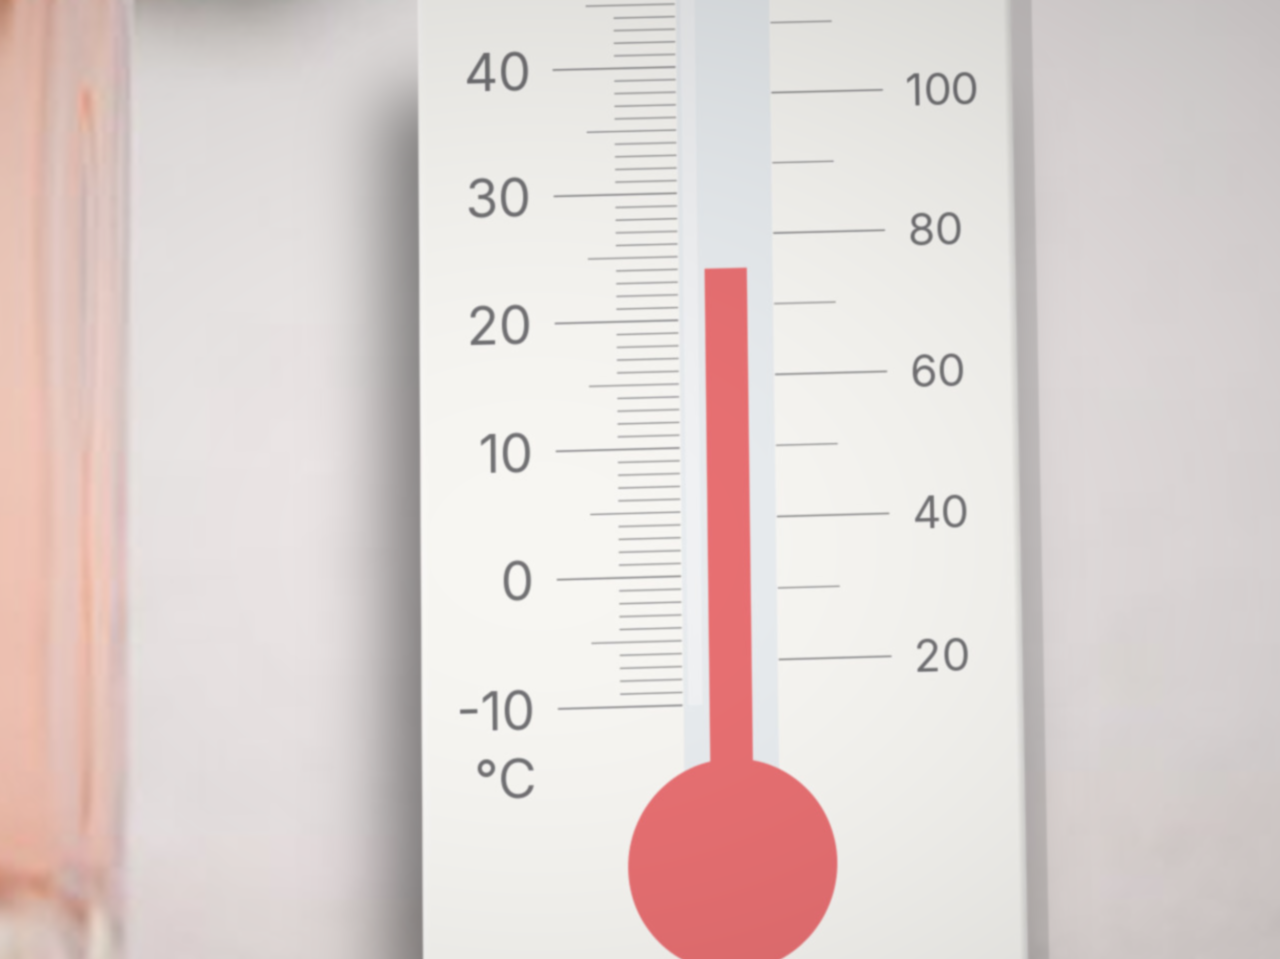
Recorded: 24 (°C)
